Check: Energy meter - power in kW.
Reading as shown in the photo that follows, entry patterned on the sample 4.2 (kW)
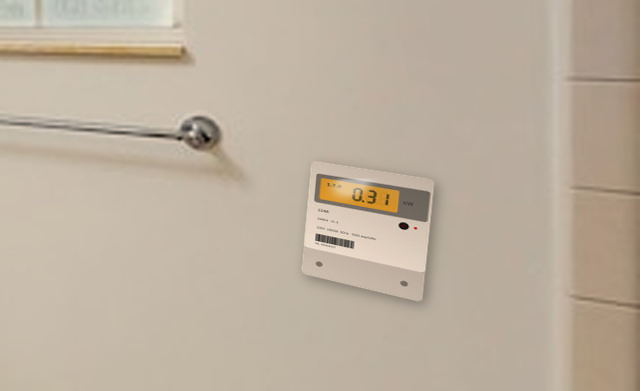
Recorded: 0.31 (kW)
